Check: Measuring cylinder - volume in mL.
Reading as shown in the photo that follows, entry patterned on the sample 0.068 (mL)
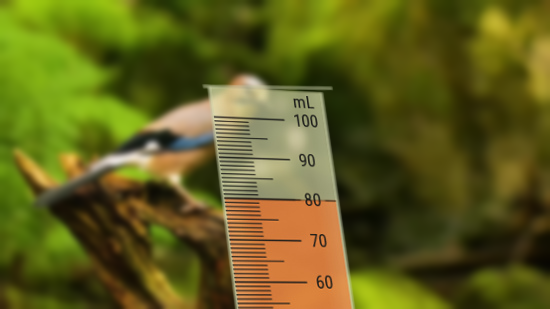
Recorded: 80 (mL)
